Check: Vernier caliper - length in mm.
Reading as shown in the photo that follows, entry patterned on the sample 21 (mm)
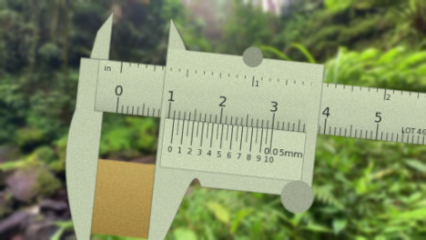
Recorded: 11.0 (mm)
